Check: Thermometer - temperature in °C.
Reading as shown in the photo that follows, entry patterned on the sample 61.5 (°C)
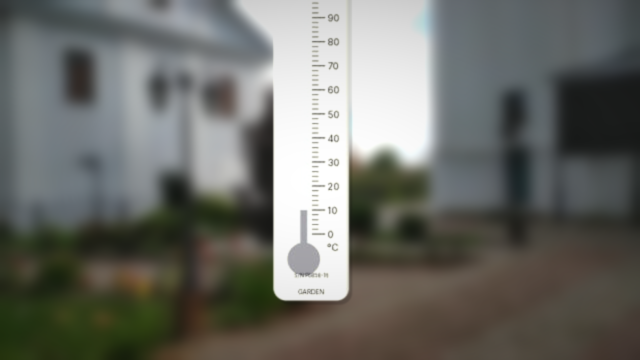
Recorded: 10 (°C)
